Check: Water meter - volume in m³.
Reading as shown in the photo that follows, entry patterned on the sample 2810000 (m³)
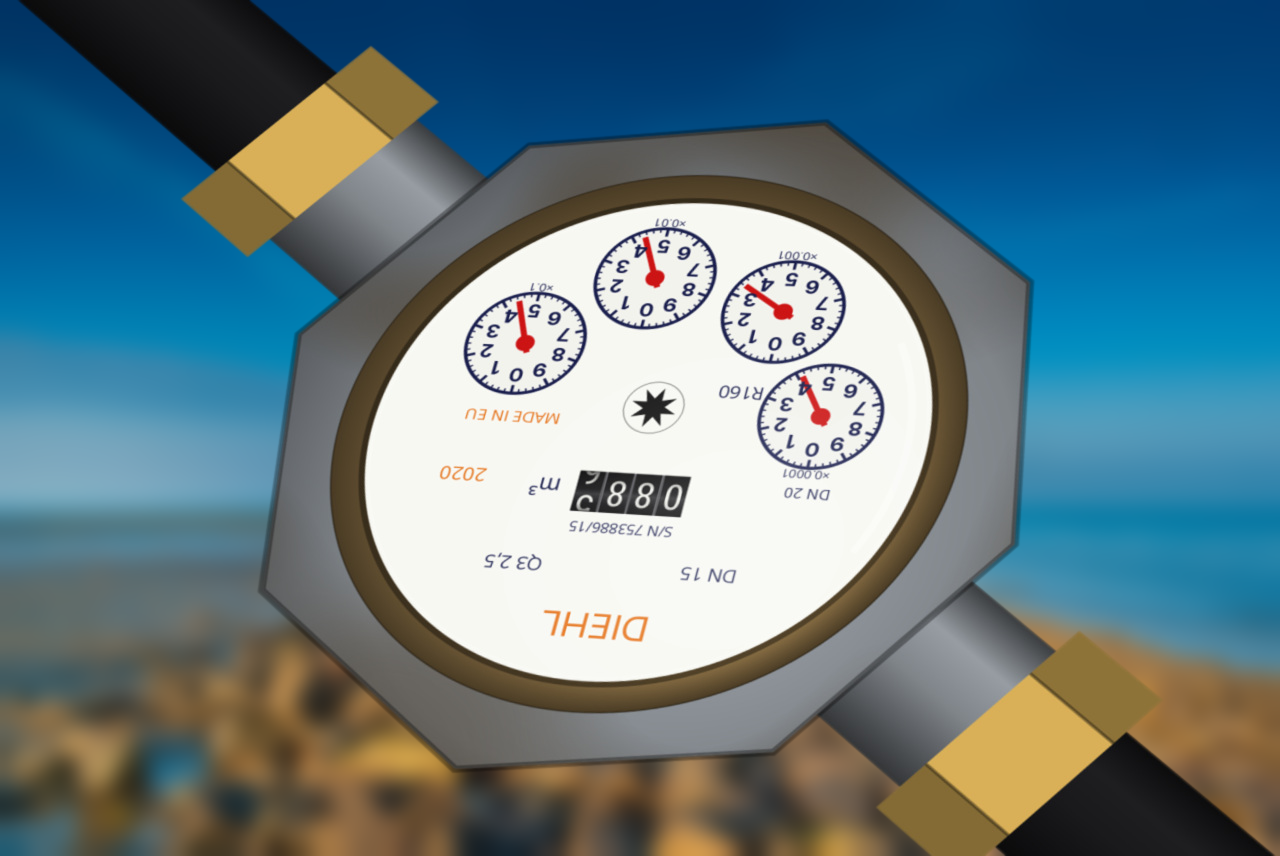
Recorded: 885.4434 (m³)
